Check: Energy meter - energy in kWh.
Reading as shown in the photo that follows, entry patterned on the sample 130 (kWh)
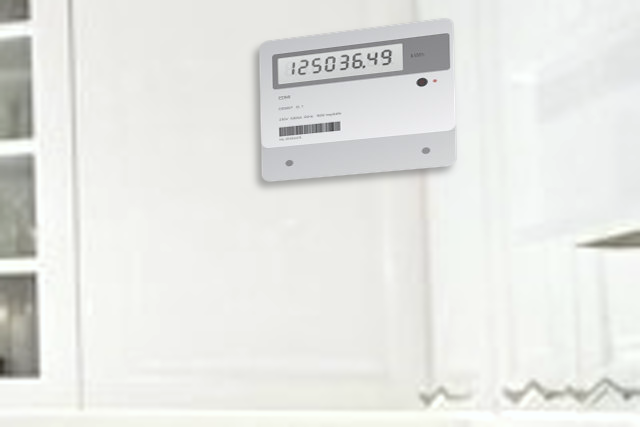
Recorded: 125036.49 (kWh)
